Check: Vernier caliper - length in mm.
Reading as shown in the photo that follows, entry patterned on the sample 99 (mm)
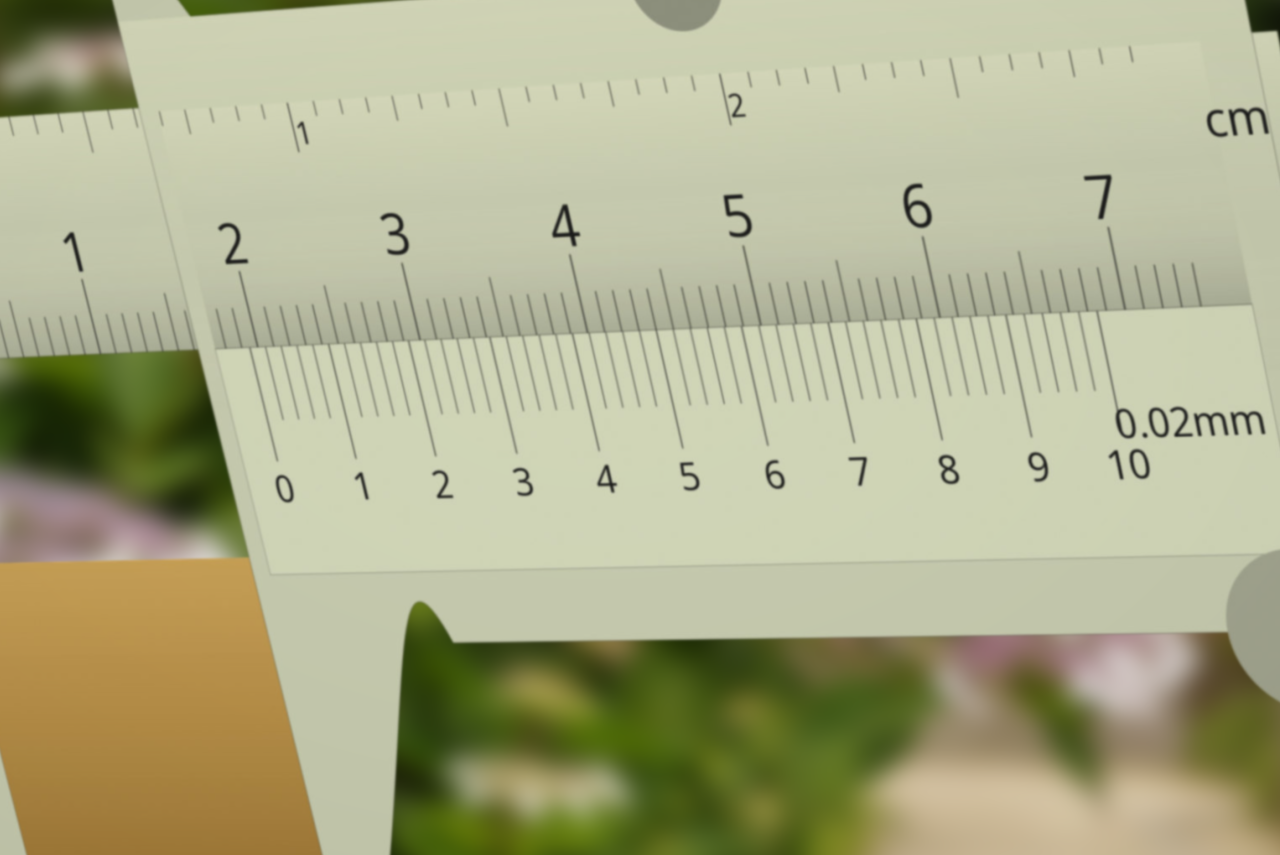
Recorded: 19.5 (mm)
